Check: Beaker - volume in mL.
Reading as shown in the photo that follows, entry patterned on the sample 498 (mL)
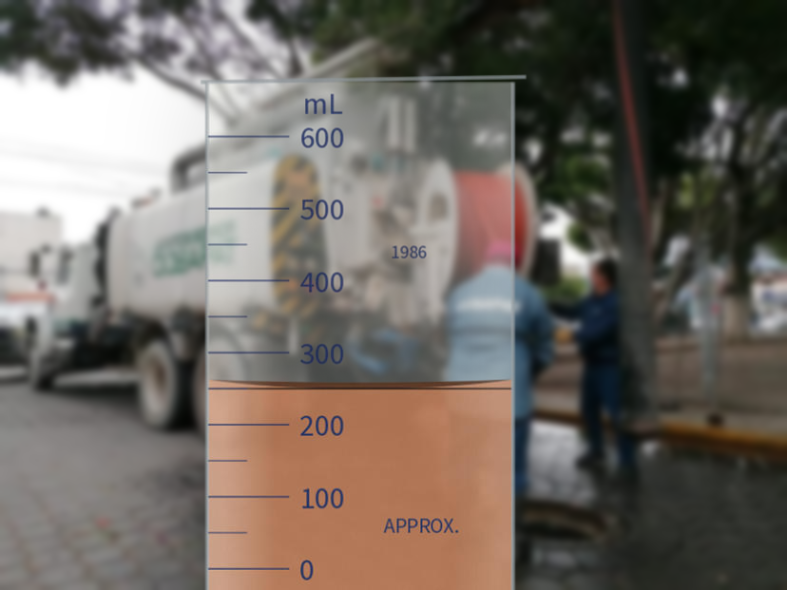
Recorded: 250 (mL)
